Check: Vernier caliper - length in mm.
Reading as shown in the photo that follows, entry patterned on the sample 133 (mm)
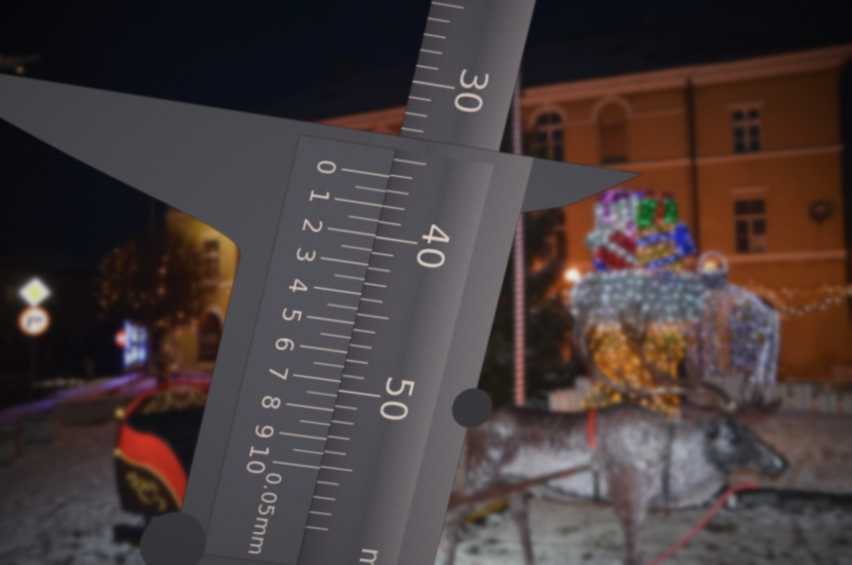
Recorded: 36.1 (mm)
